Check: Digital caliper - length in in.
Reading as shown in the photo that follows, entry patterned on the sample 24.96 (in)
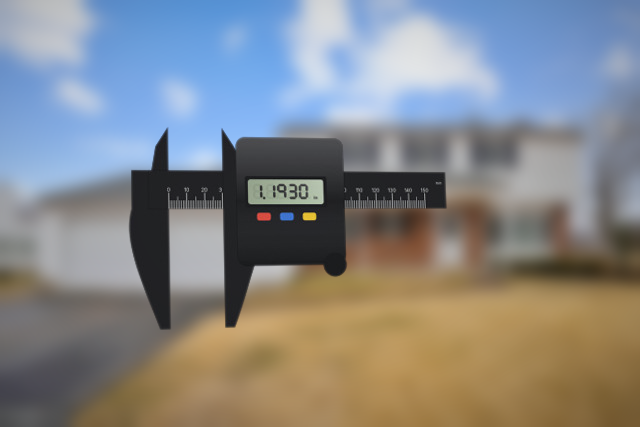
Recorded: 1.1930 (in)
